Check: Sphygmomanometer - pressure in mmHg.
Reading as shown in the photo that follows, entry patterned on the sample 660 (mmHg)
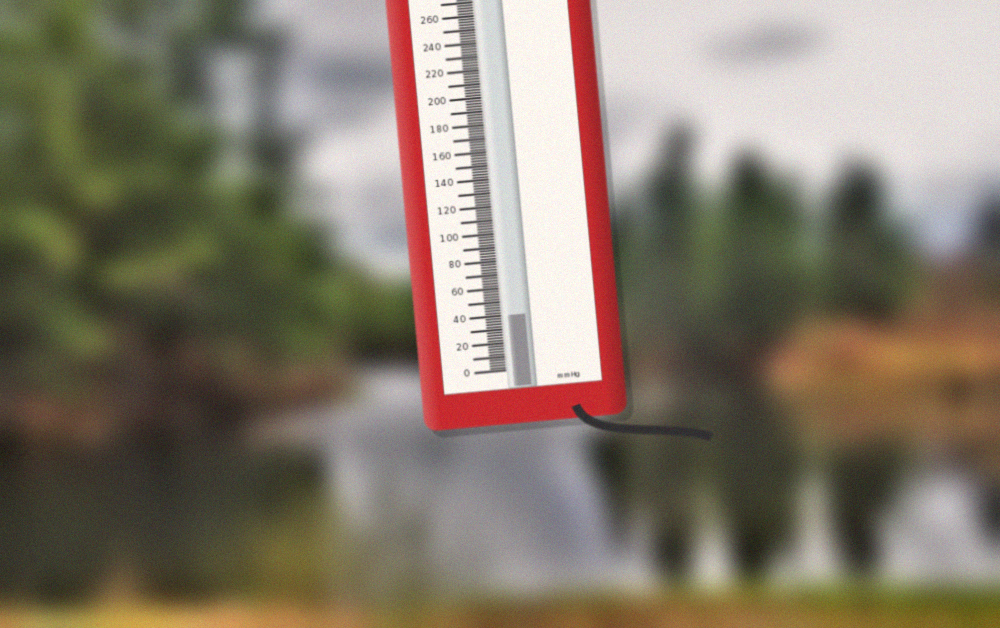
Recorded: 40 (mmHg)
